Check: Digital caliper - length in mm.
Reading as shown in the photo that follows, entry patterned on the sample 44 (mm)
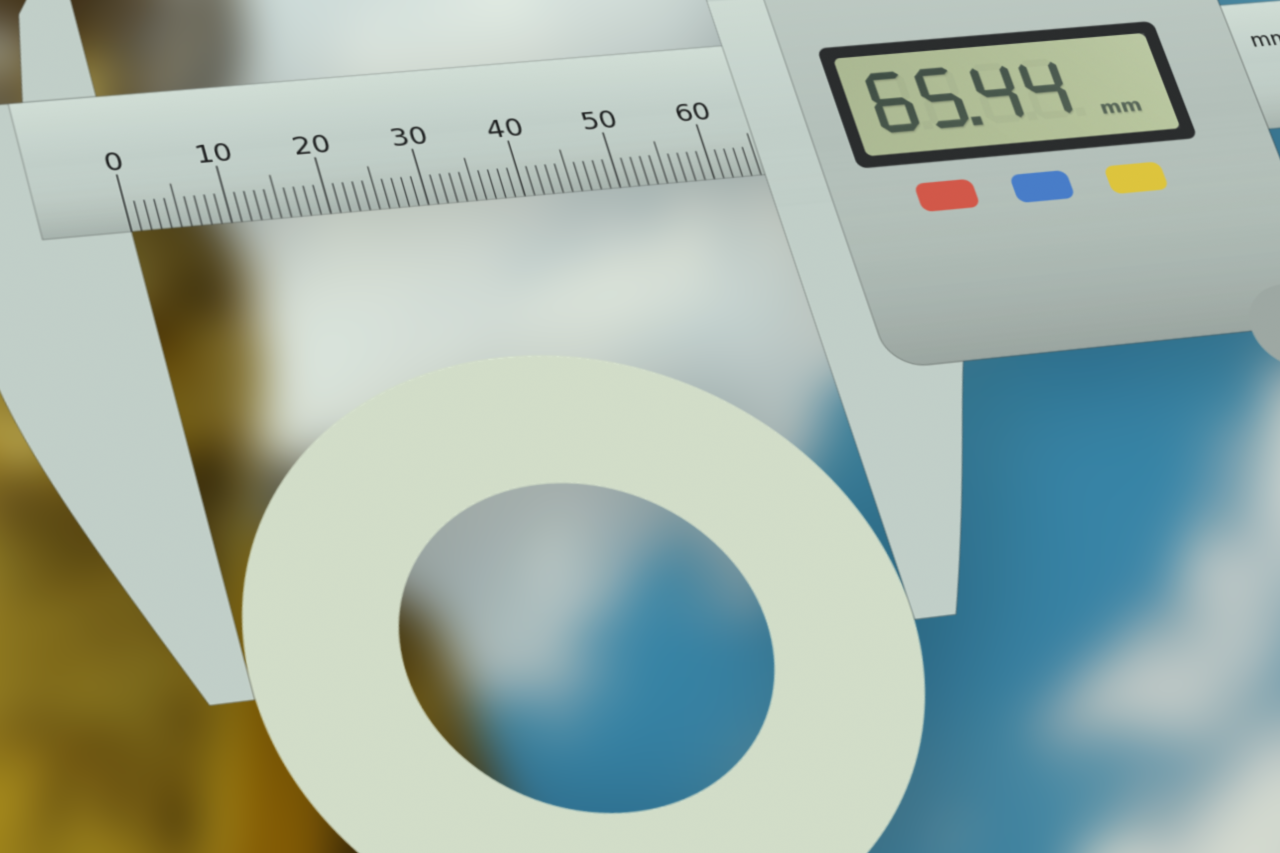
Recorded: 65.44 (mm)
